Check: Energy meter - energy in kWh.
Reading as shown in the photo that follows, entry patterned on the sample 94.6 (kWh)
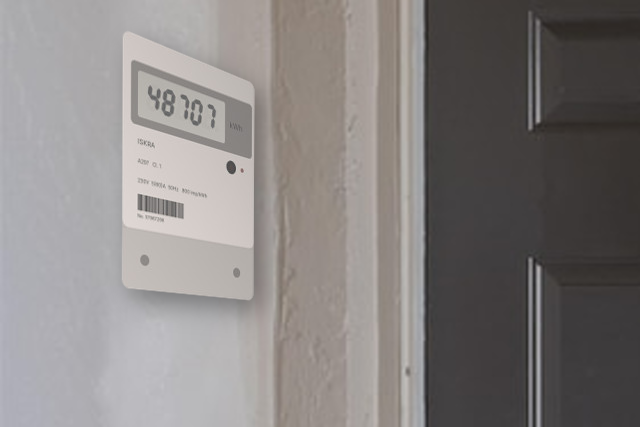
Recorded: 48707 (kWh)
